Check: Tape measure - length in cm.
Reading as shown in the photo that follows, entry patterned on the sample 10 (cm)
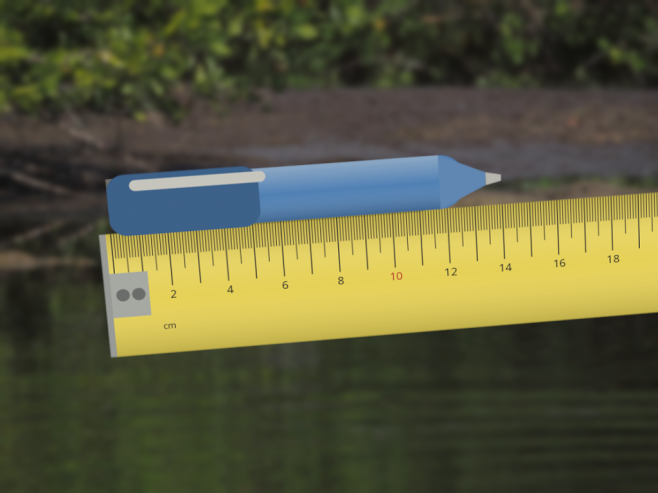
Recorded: 14 (cm)
